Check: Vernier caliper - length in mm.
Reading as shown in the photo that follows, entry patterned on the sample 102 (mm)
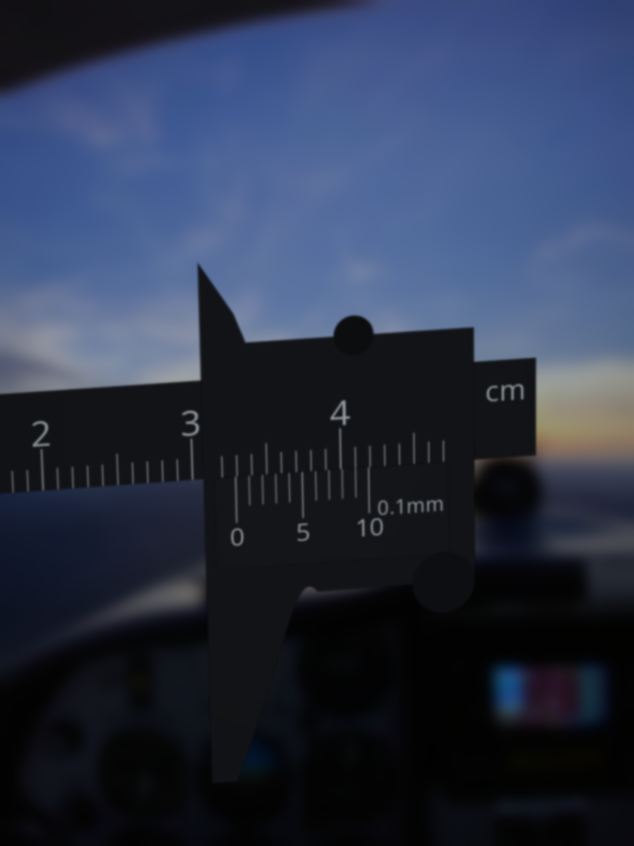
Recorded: 32.9 (mm)
